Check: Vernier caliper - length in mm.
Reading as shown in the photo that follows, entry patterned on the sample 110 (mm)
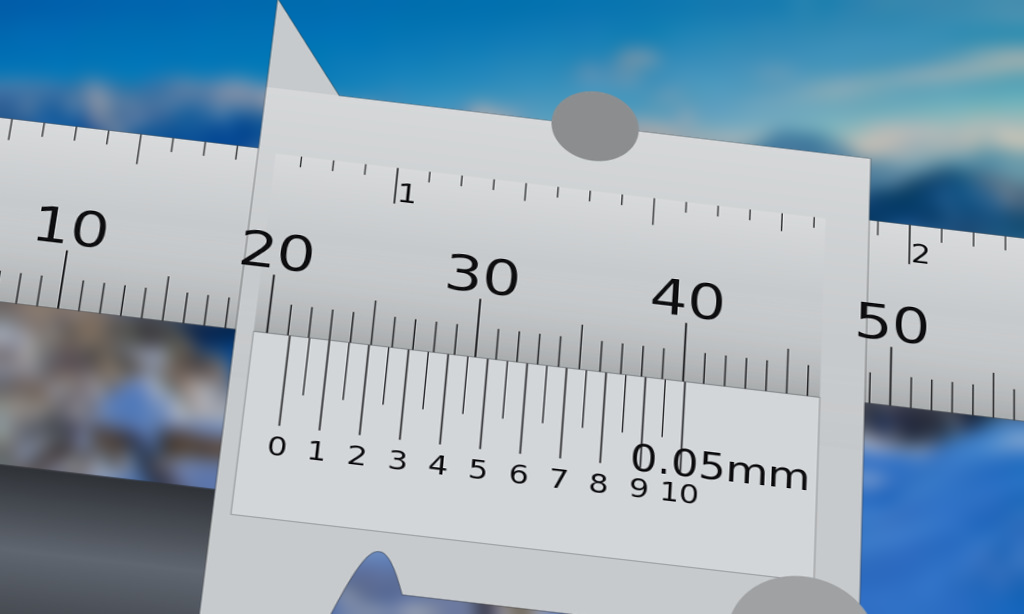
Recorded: 21.1 (mm)
